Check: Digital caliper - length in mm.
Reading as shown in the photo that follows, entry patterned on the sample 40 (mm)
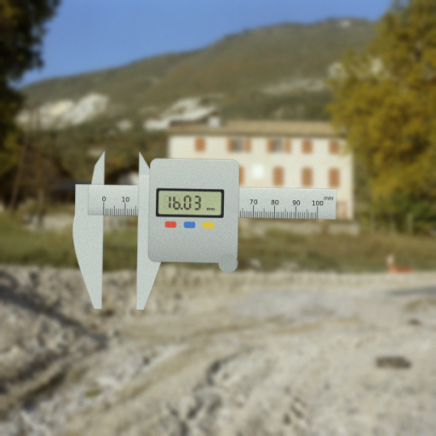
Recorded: 16.03 (mm)
